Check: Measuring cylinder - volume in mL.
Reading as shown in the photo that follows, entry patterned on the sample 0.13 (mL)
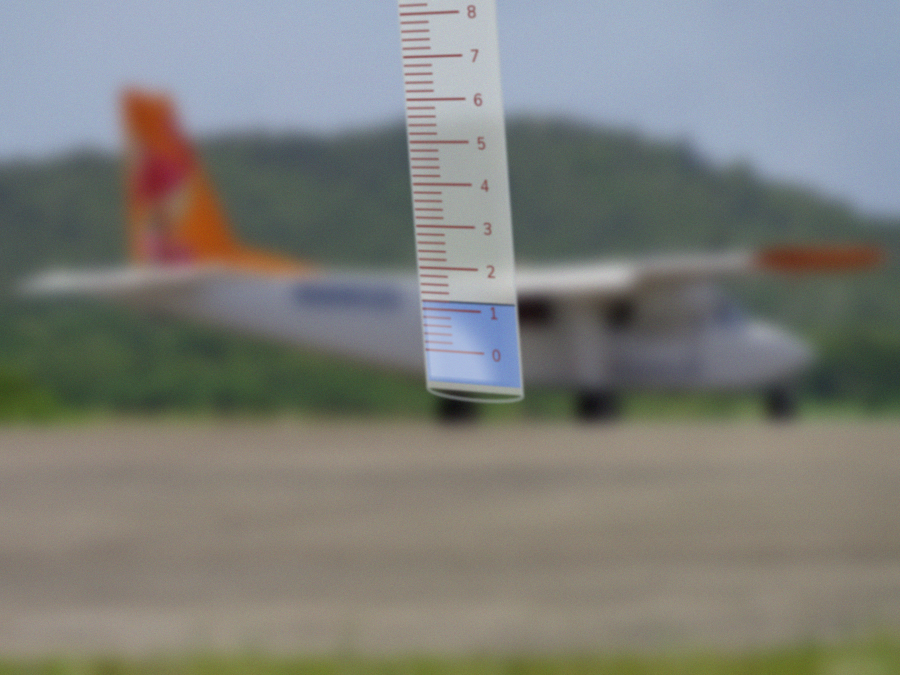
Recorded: 1.2 (mL)
